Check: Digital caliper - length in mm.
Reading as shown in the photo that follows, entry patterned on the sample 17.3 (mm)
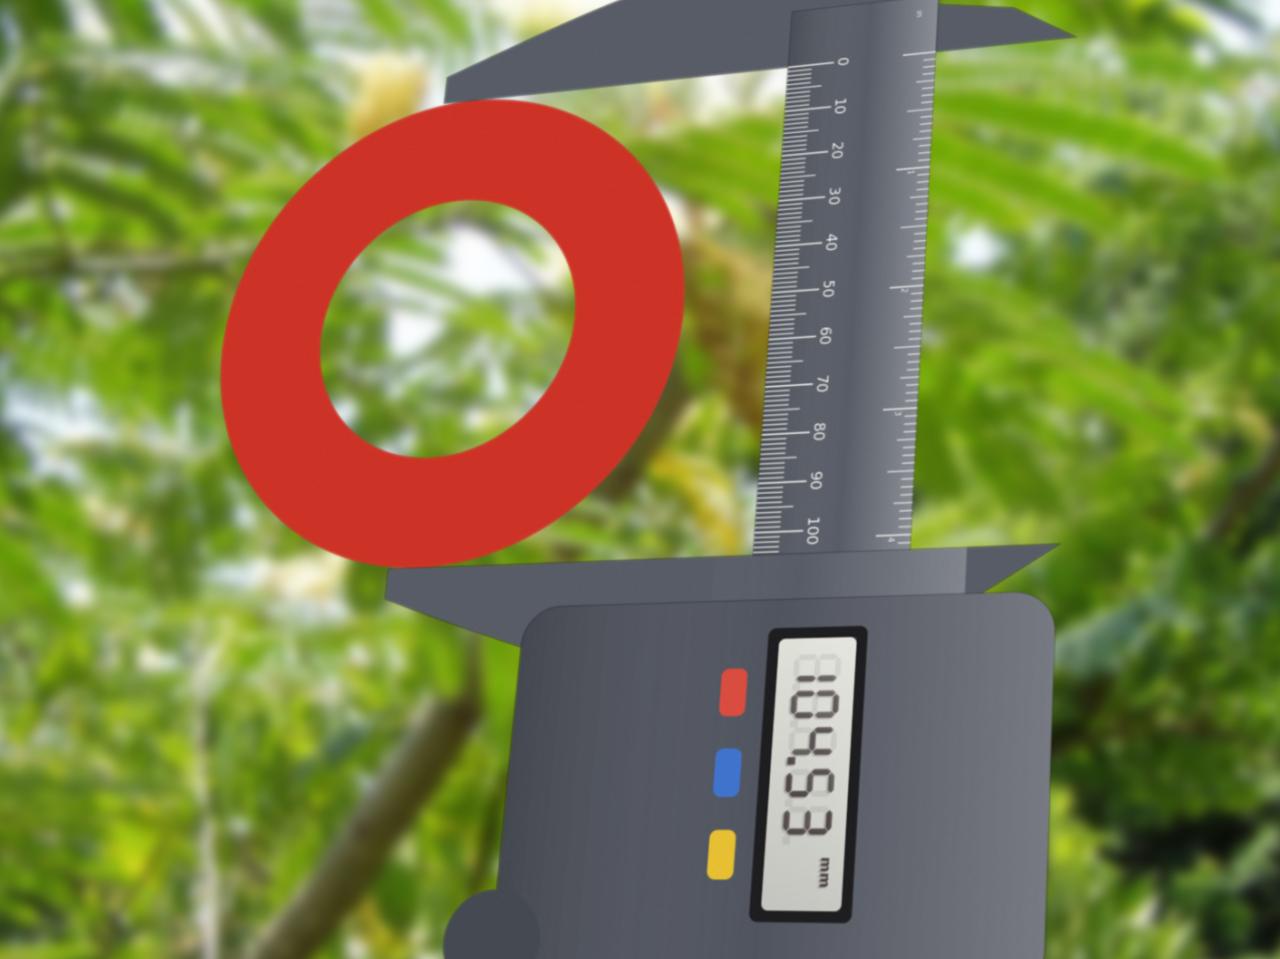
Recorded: 104.53 (mm)
